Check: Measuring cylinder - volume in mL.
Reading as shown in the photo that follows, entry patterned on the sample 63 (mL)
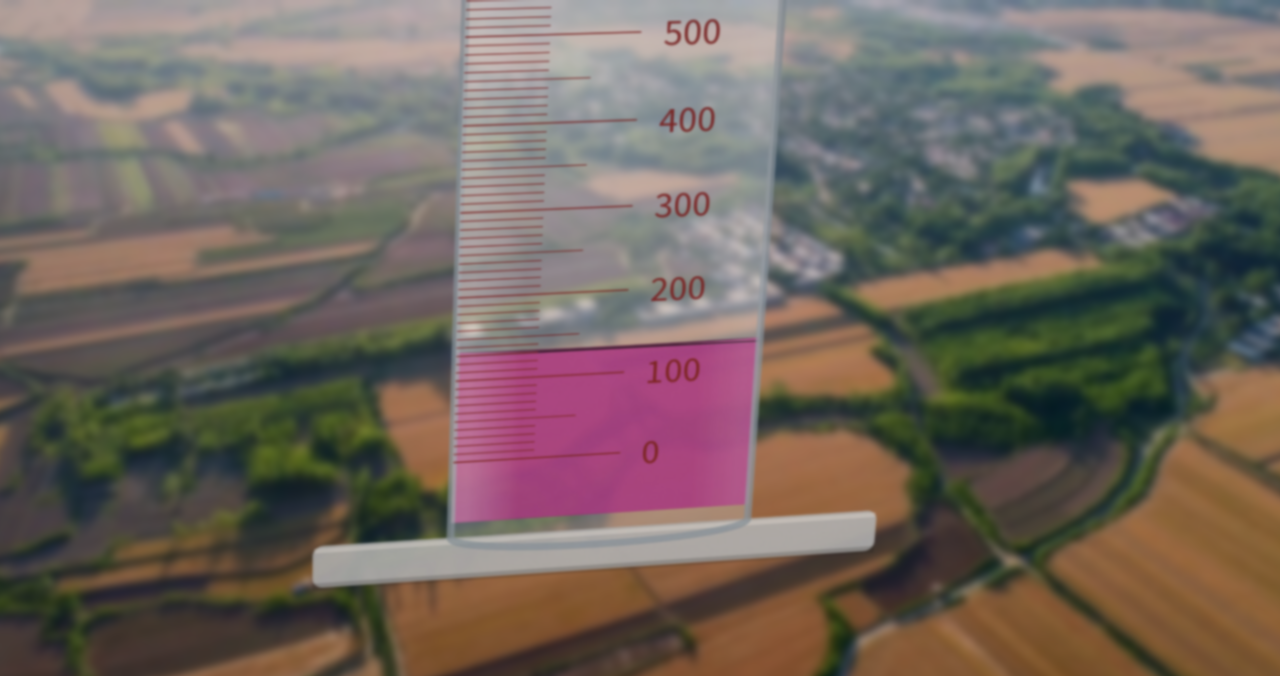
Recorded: 130 (mL)
